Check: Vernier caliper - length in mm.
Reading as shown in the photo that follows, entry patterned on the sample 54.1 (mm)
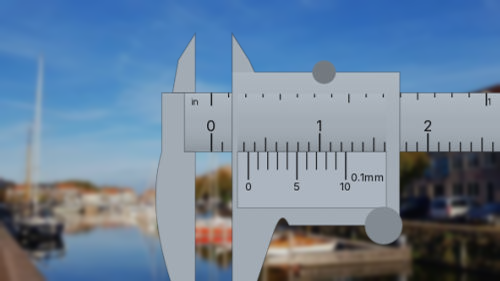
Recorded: 3.4 (mm)
